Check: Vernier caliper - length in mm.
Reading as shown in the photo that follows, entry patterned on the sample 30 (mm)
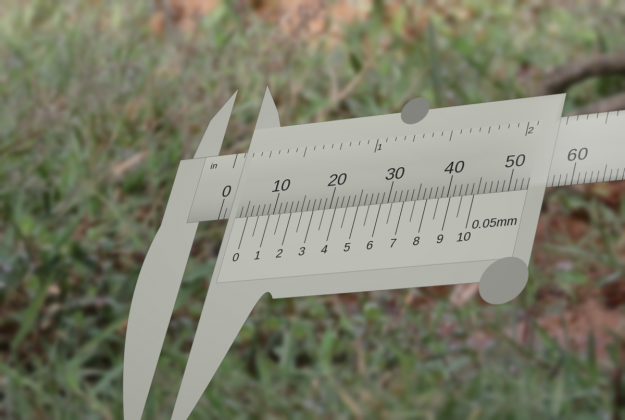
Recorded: 5.4 (mm)
